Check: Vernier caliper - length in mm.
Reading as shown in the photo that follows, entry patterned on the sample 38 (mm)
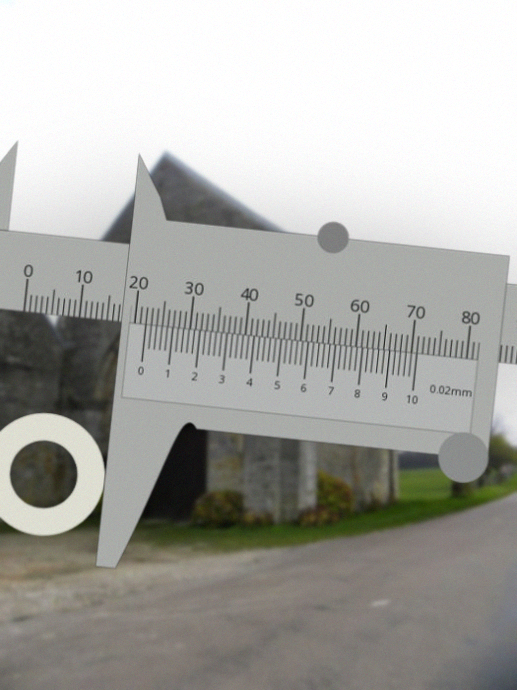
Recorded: 22.0 (mm)
